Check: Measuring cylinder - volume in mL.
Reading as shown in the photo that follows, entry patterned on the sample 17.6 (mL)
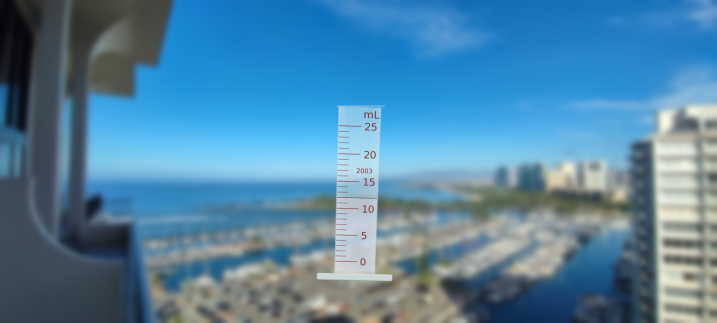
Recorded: 12 (mL)
